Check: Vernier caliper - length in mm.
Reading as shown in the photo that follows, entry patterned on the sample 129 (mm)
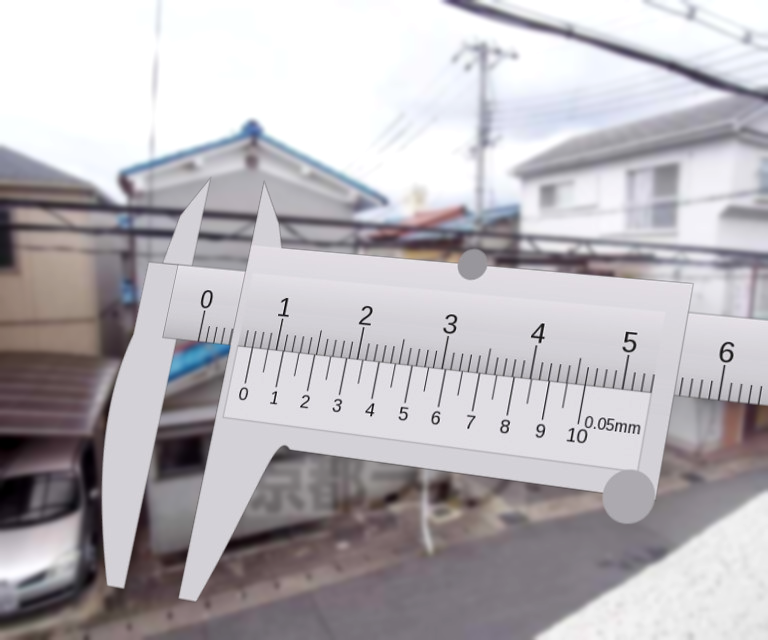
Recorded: 7.0 (mm)
